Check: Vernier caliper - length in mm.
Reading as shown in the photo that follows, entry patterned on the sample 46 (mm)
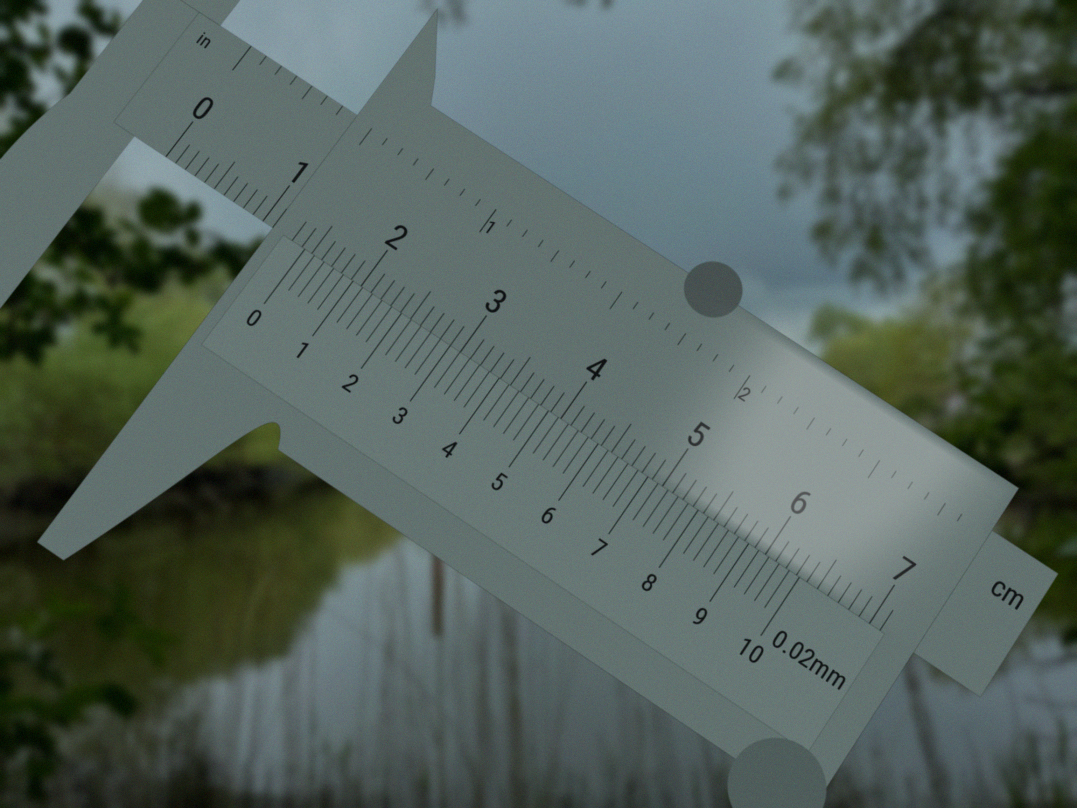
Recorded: 14.3 (mm)
